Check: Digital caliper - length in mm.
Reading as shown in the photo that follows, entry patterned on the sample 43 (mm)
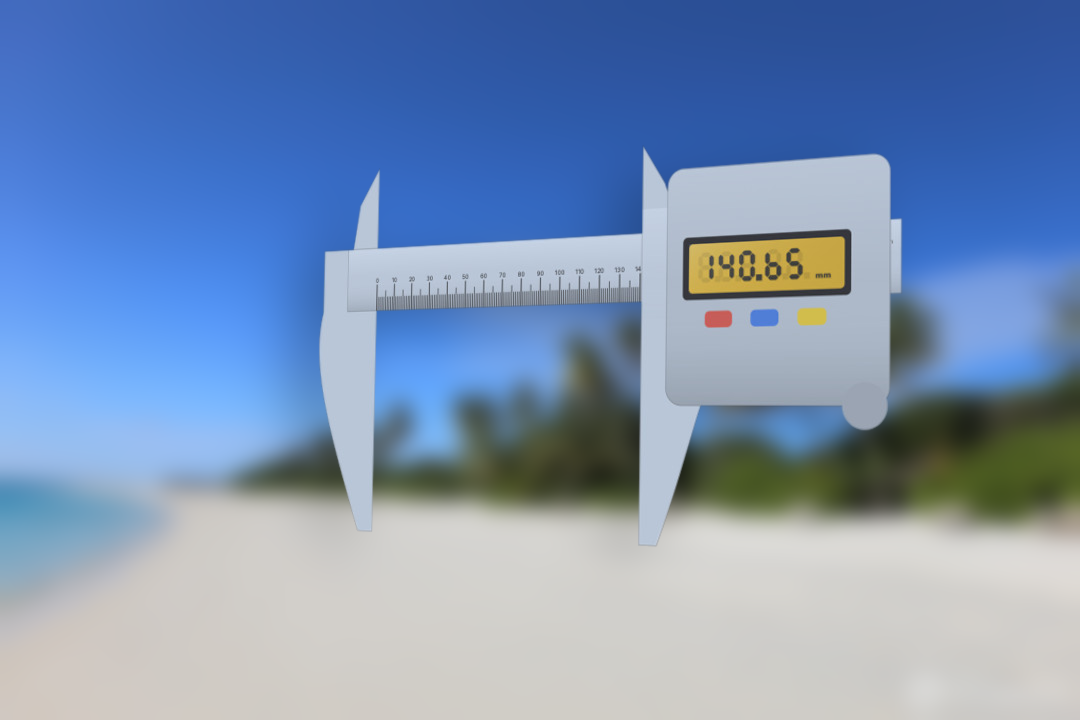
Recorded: 140.65 (mm)
